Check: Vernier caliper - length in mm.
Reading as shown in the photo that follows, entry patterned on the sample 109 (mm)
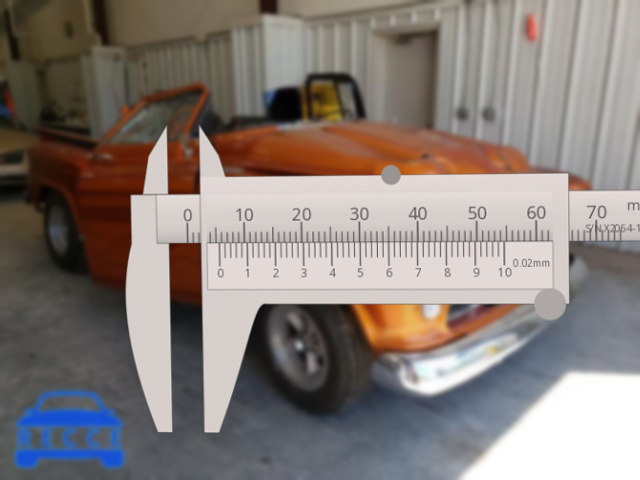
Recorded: 5.6 (mm)
